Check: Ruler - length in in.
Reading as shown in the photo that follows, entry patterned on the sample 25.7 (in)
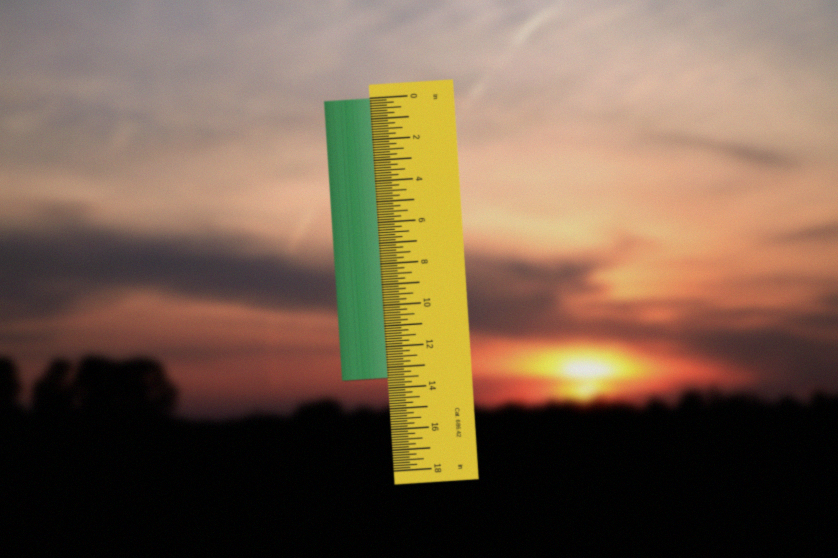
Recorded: 13.5 (in)
